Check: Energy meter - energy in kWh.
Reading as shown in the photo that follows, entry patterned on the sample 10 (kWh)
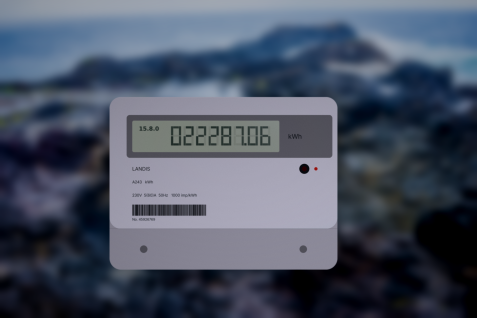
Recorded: 22287.06 (kWh)
